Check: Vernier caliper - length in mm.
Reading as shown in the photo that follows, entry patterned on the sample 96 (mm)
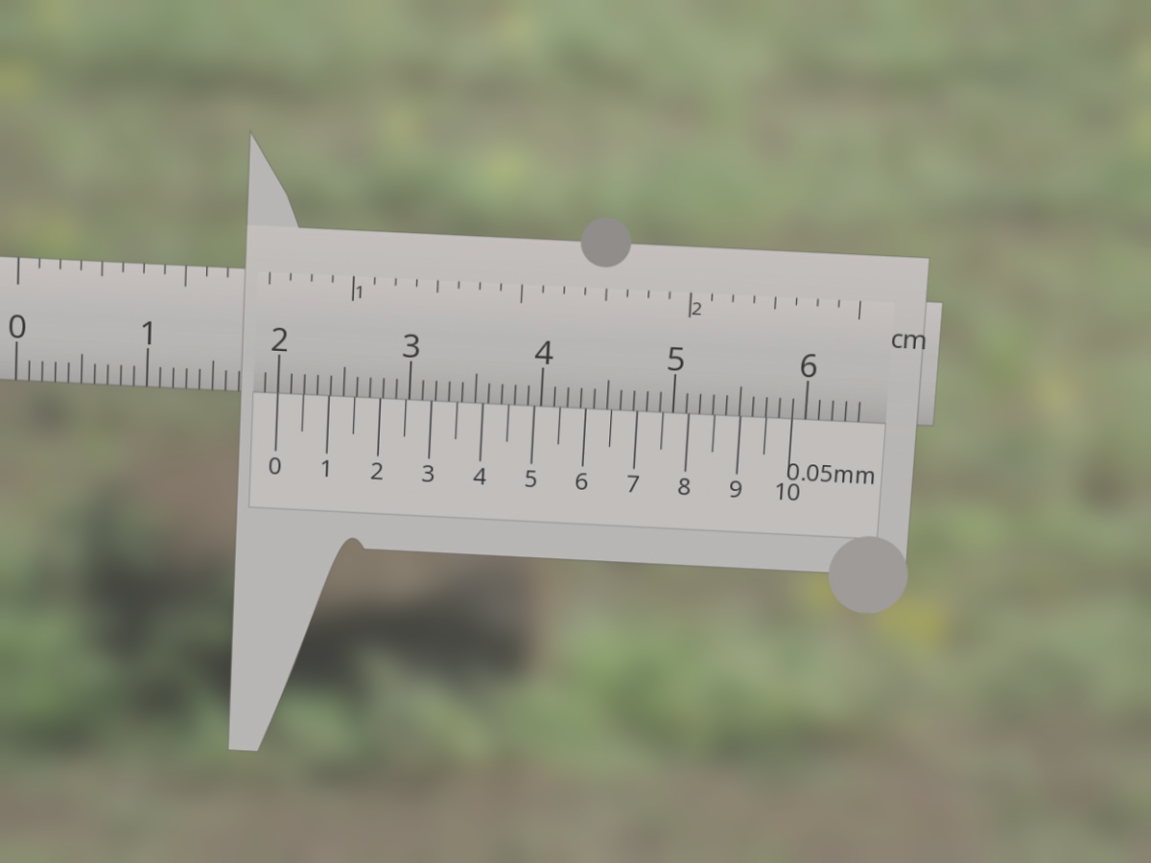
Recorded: 20.0 (mm)
